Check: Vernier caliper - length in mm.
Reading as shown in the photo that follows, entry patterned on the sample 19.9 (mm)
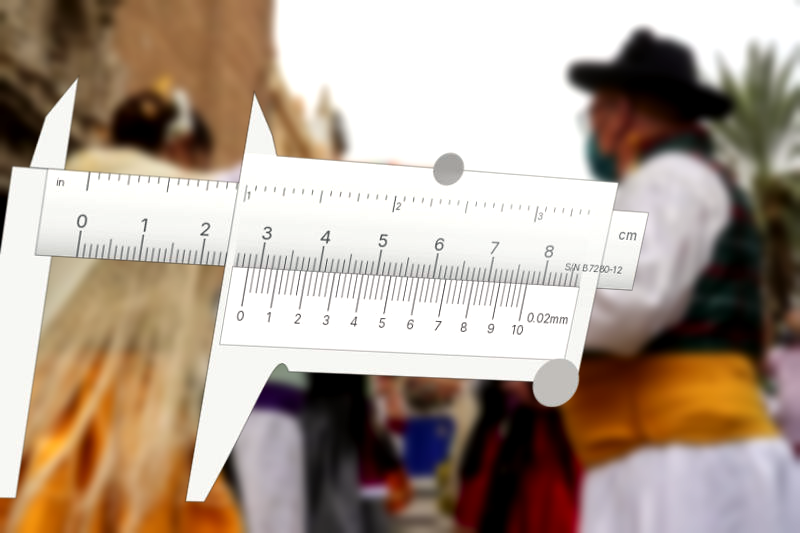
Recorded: 28.0 (mm)
